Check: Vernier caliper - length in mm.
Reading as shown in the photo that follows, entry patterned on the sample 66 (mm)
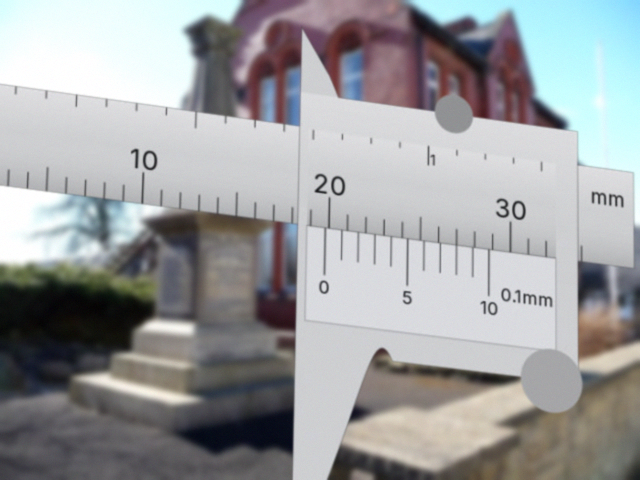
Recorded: 19.8 (mm)
